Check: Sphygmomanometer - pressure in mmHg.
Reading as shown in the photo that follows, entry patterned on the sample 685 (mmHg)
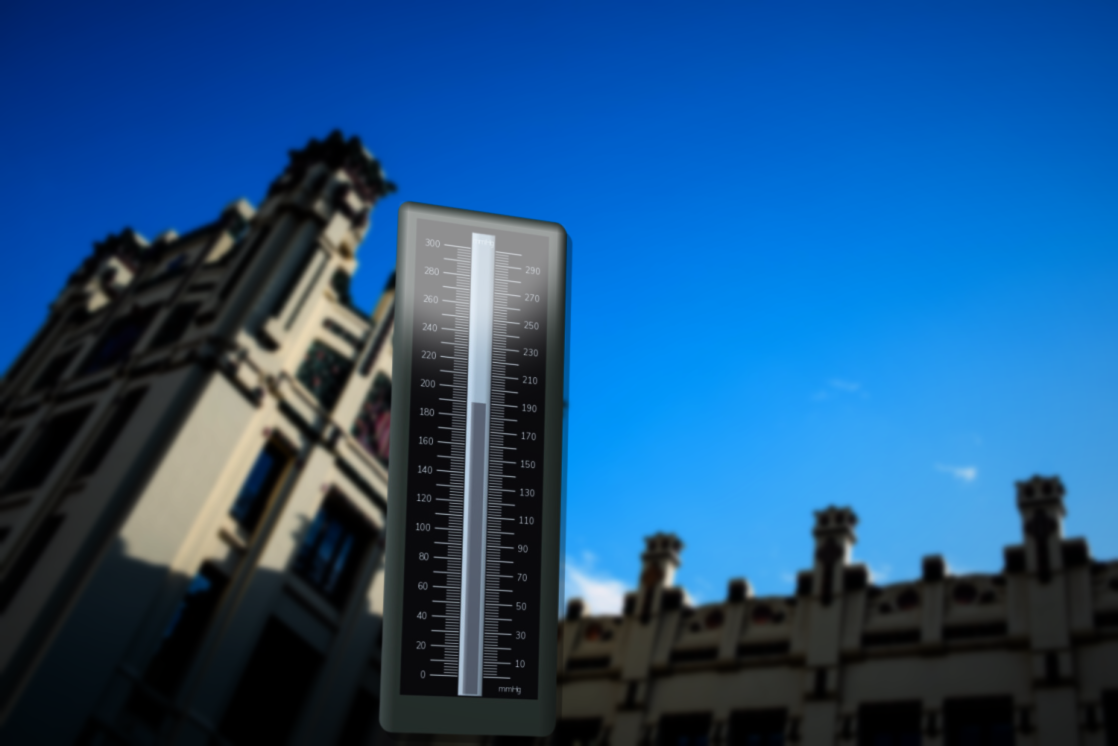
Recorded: 190 (mmHg)
